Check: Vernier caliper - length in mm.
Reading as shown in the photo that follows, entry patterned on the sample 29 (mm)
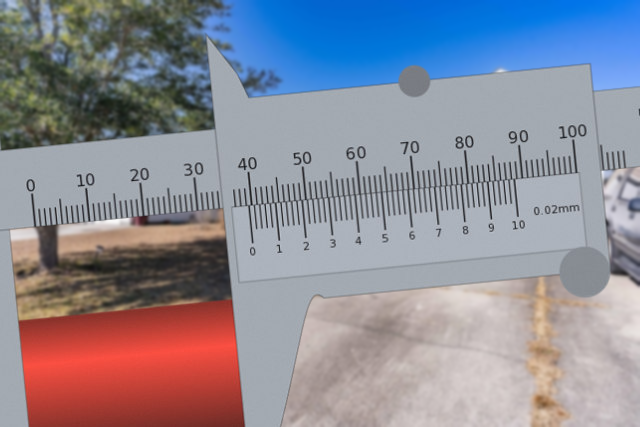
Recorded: 39.5 (mm)
